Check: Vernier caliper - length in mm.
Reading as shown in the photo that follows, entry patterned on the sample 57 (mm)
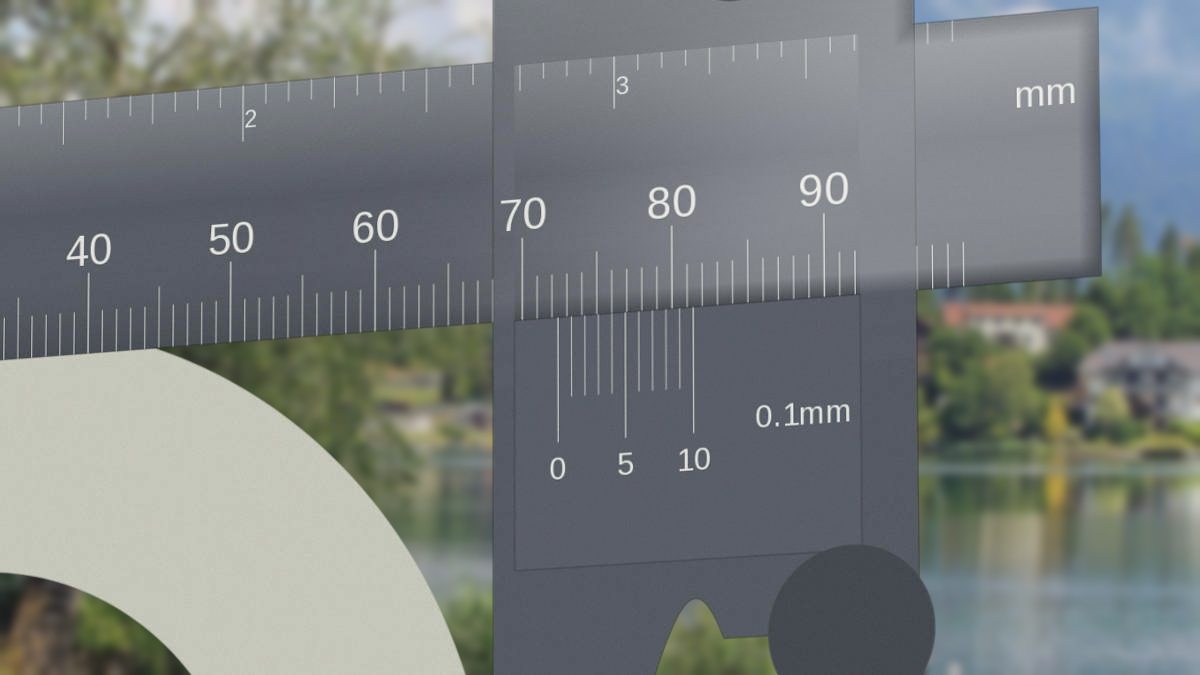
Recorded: 72.4 (mm)
